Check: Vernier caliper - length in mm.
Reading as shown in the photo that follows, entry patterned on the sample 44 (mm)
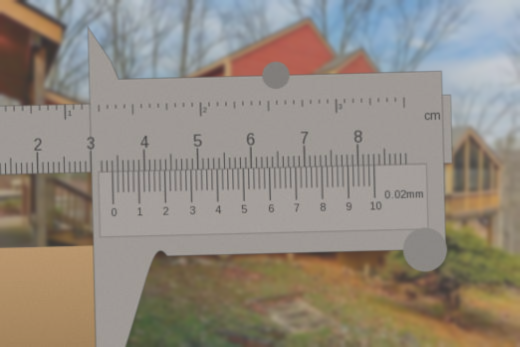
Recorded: 34.0 (mm)
